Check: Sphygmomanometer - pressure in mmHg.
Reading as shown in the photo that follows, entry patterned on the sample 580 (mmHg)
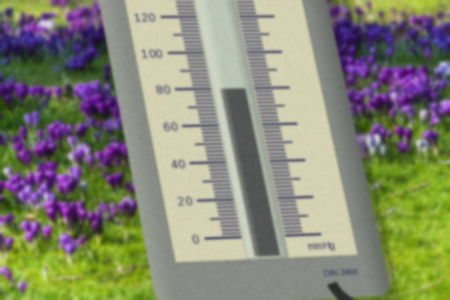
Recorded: 80 (mmHg)
